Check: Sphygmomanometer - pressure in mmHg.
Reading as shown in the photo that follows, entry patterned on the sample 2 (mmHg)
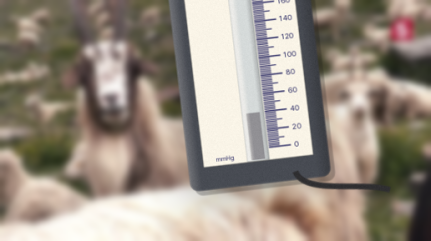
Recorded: 40 (mmHg)
